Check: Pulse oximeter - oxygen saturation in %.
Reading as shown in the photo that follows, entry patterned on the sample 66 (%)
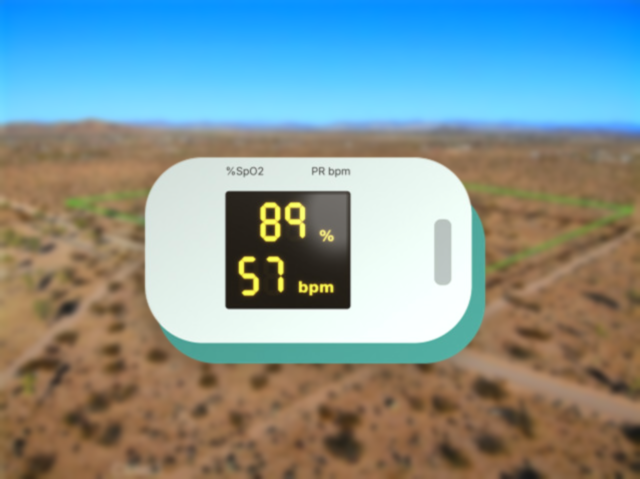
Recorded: 89 (%)
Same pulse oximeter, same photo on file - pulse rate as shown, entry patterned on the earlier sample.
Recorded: 57 (bpm)
